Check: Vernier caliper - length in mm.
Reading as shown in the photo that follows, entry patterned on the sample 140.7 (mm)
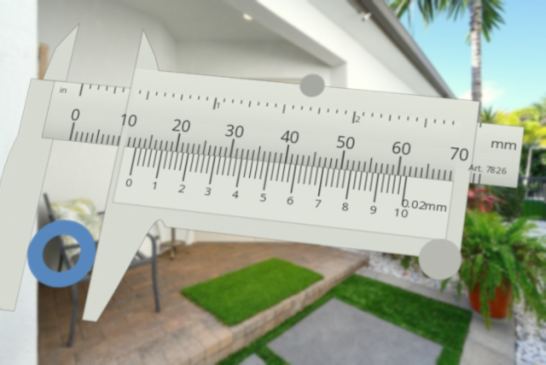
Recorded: 12.5 (mm)
